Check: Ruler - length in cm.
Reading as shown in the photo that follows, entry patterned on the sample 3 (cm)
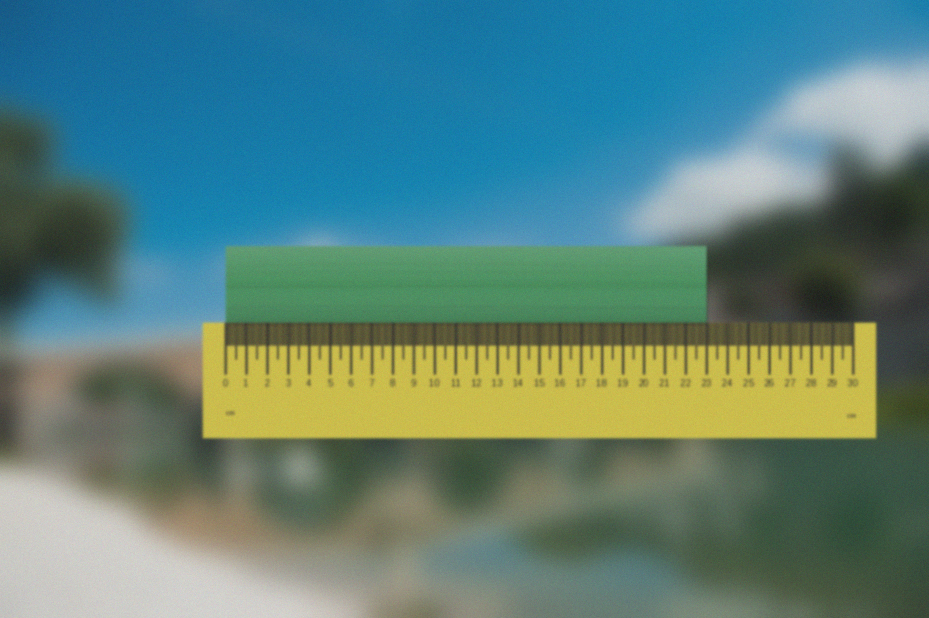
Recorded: 23 (cm)
